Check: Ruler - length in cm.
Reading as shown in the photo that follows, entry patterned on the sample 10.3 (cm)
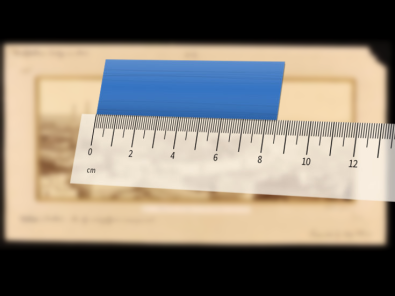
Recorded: 8.5 (cm)
